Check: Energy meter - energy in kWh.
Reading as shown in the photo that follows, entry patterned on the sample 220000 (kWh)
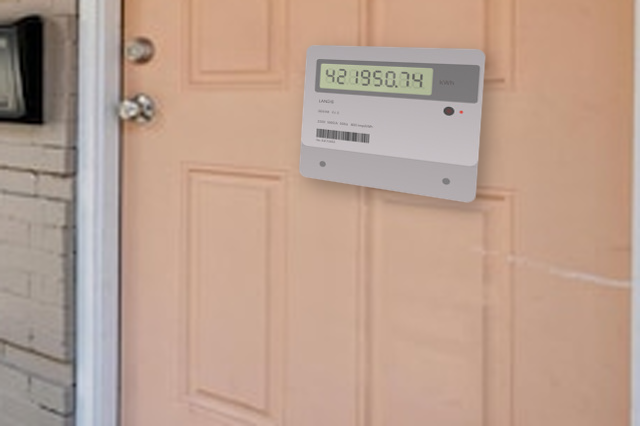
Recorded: 421950.74 (kWh)
